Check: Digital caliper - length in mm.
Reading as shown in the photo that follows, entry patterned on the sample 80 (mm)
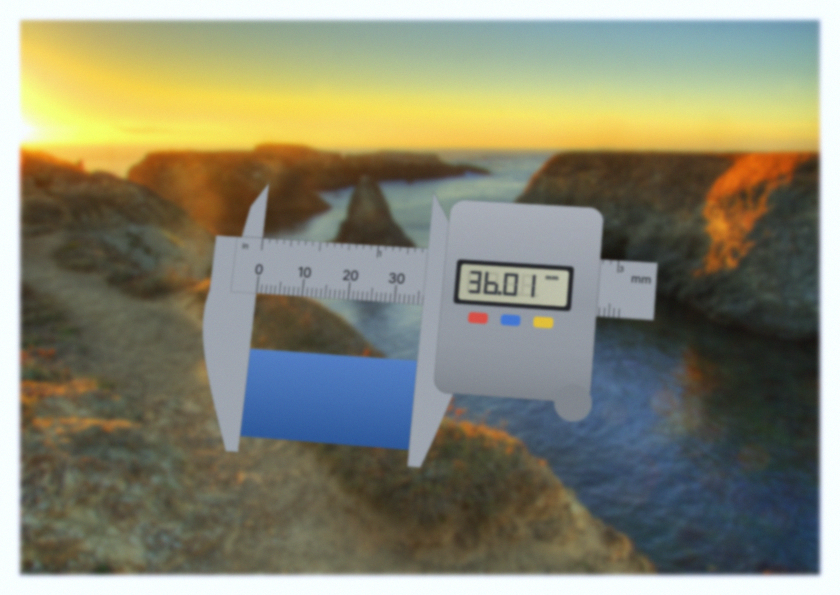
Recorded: 36.01 (mm)
